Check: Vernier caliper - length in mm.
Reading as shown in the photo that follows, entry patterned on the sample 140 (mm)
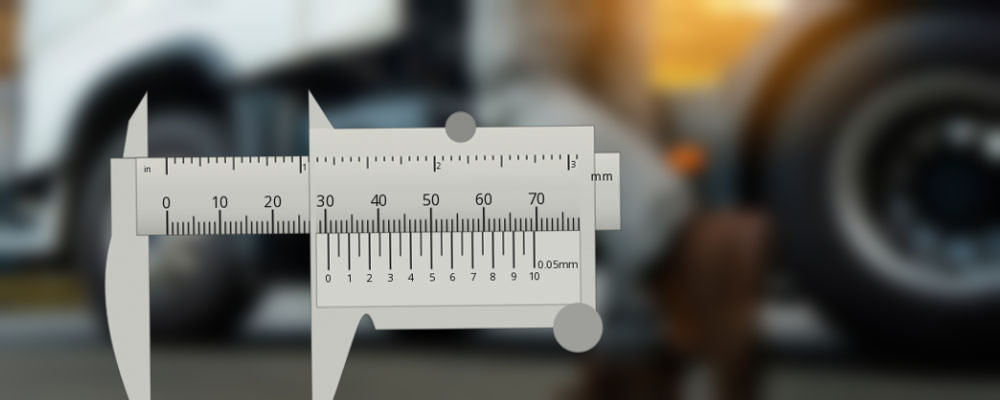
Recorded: 30.5 (mm)
